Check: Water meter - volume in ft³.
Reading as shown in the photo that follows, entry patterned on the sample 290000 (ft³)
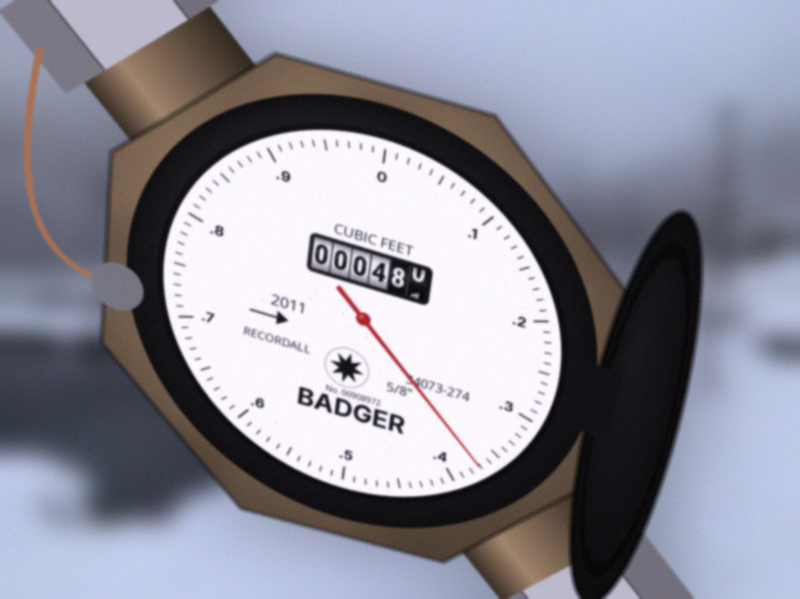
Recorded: 480.37 (ft³)
